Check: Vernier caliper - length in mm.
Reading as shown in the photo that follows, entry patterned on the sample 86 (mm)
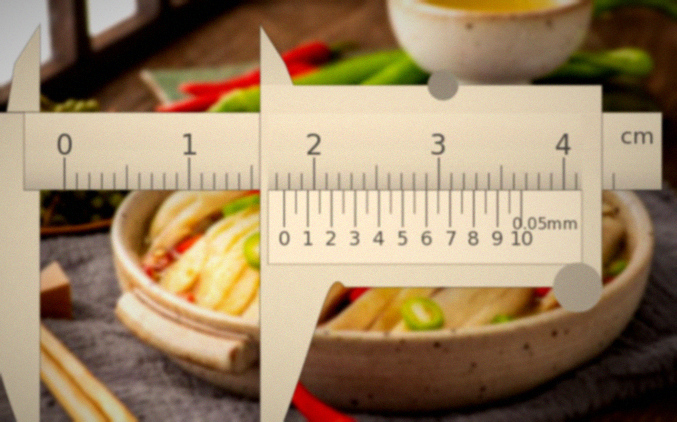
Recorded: 17.6 (mm)
